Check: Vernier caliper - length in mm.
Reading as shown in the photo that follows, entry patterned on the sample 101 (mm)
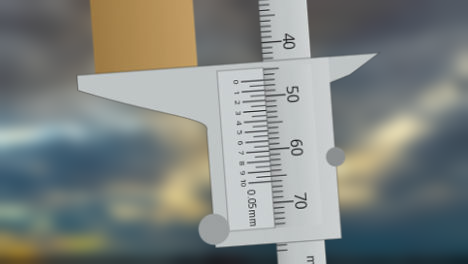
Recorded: 47.0 (mm)
